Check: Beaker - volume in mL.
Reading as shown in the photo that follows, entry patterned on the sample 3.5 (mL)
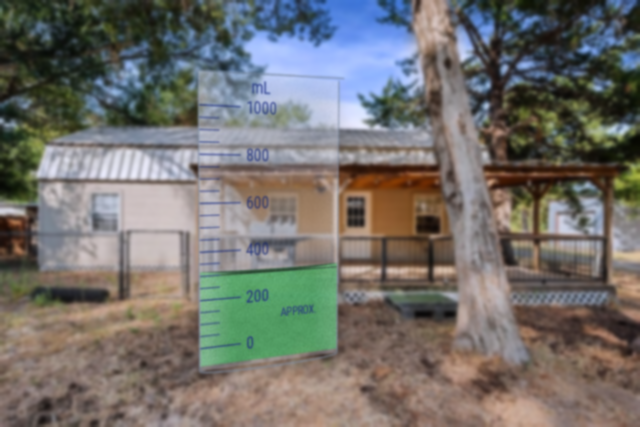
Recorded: 300 (mL)
